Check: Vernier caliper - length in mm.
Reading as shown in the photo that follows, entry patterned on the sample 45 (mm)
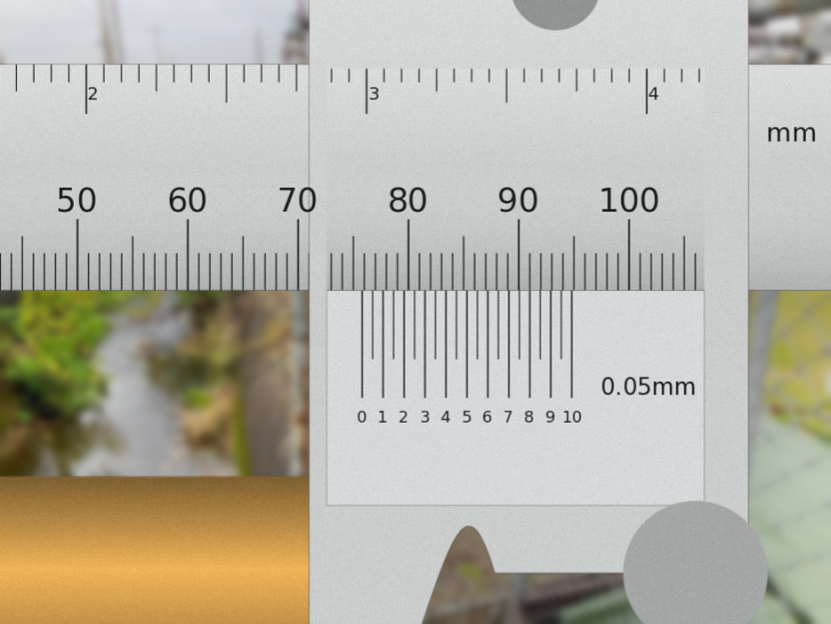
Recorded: 75.8 (mm)
